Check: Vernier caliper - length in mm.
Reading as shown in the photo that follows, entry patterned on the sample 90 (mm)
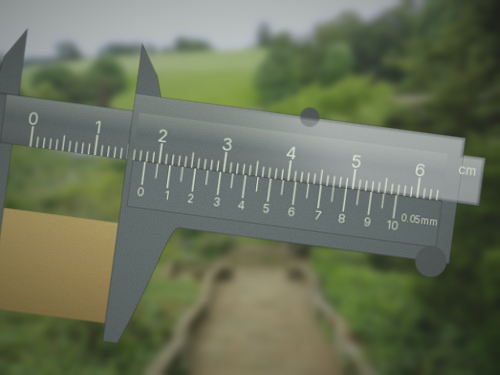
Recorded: 17.8 (mm)
